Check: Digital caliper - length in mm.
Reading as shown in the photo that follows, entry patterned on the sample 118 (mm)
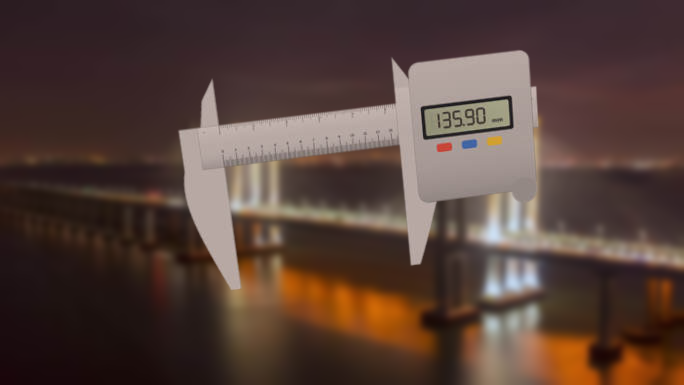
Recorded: 135.90 (mm)
